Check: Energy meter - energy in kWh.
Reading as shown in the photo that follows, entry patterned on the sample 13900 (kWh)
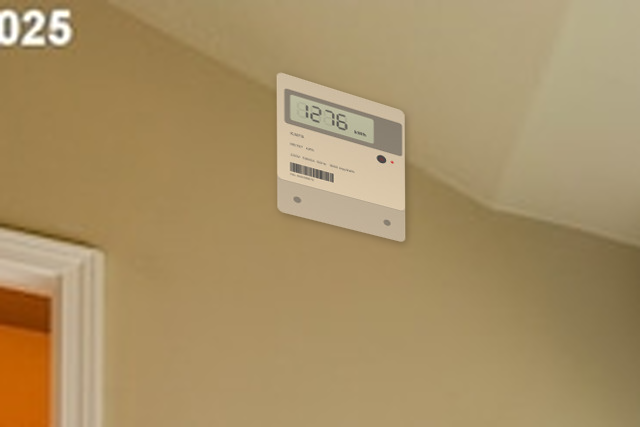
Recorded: 1276 (kWh)
